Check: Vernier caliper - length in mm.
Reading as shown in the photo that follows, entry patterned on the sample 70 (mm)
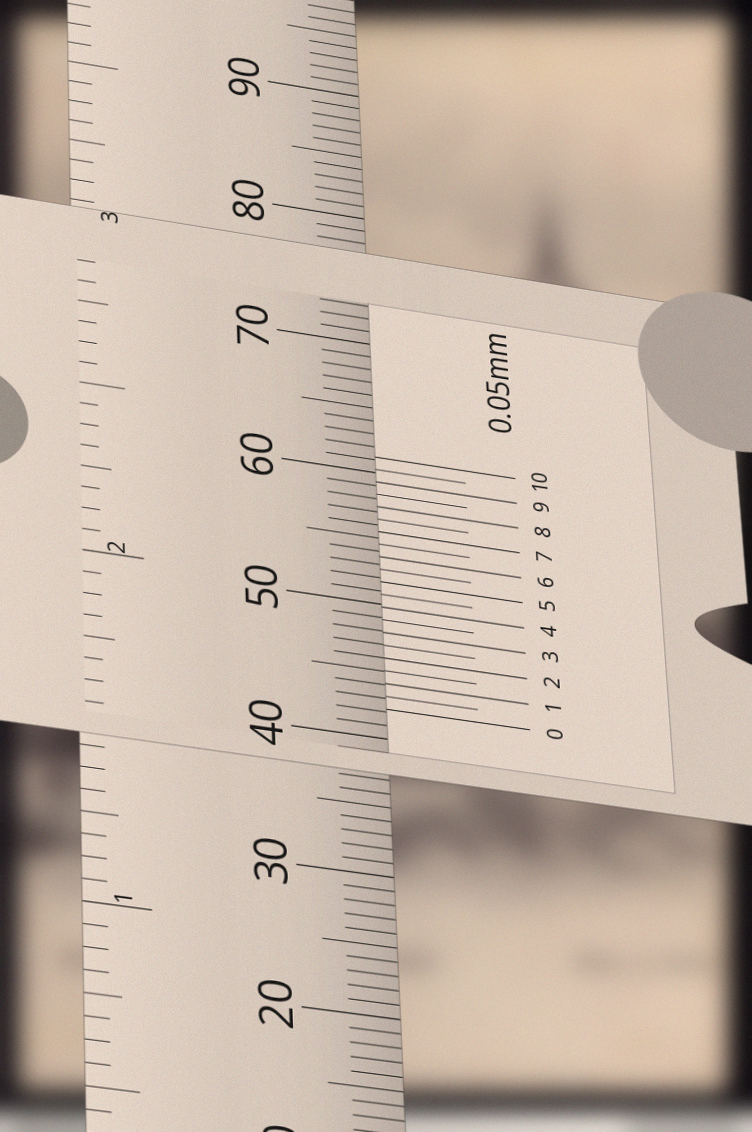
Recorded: 42.2 (mm)
